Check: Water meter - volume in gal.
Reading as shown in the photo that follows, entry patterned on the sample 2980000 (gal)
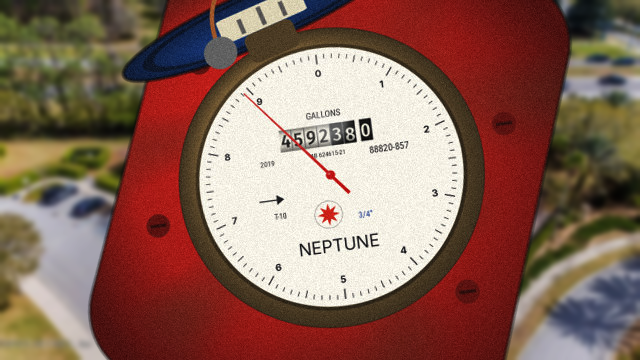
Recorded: 4592378.9 (gal)
